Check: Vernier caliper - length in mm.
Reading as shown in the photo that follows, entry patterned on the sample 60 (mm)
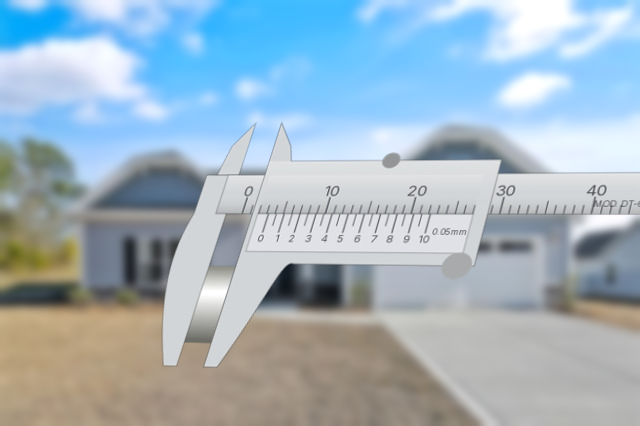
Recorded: 3.2 (mm)
